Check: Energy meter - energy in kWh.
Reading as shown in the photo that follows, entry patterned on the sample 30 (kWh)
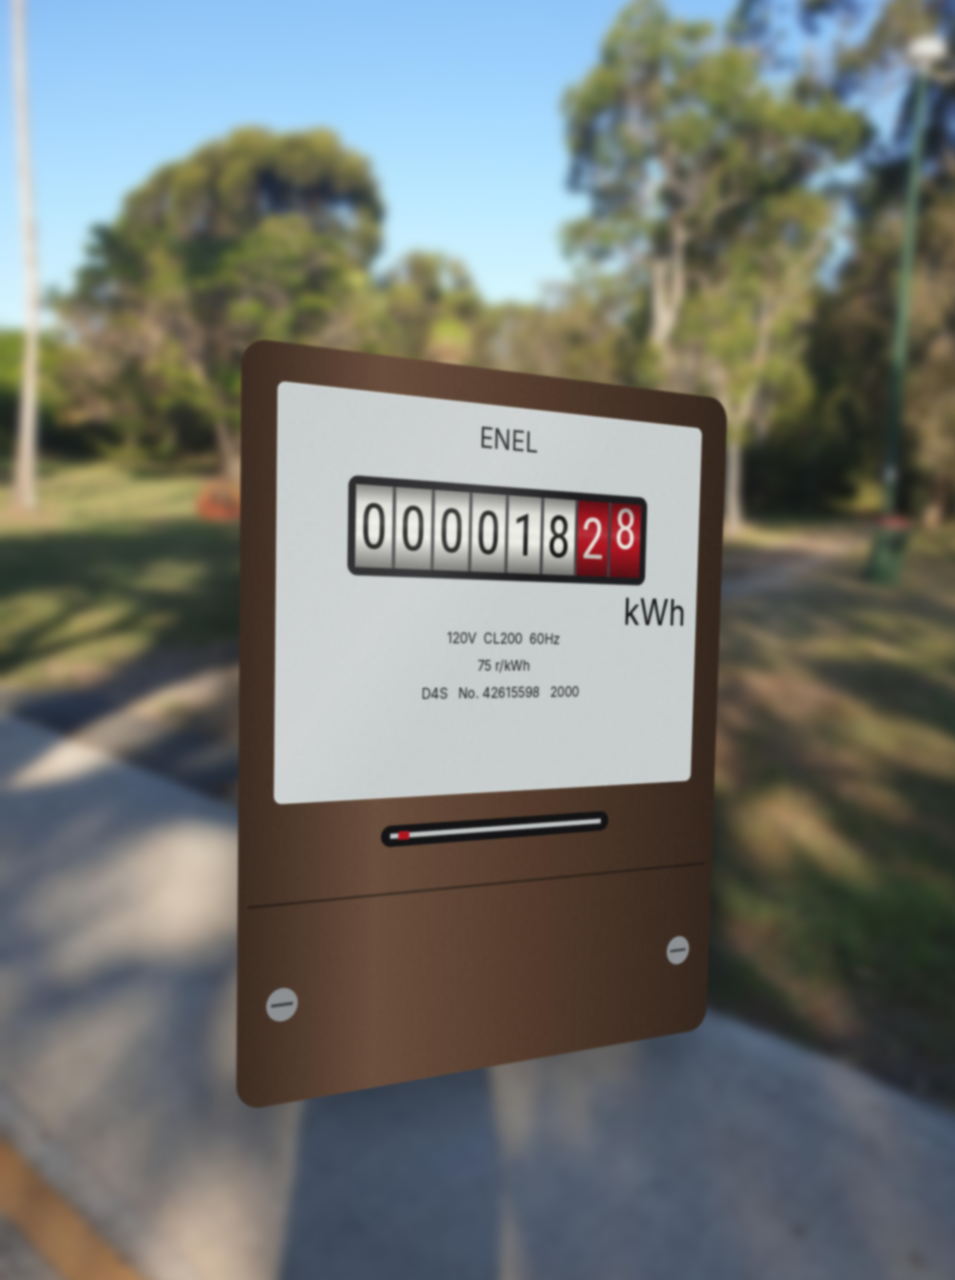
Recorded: 18.28 (kWh)
